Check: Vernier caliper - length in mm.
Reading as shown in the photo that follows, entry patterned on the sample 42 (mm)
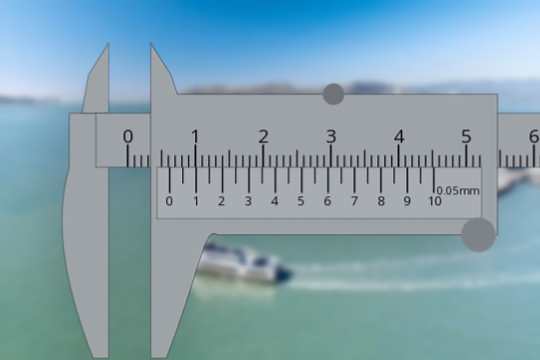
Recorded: 6.2 (mm)
